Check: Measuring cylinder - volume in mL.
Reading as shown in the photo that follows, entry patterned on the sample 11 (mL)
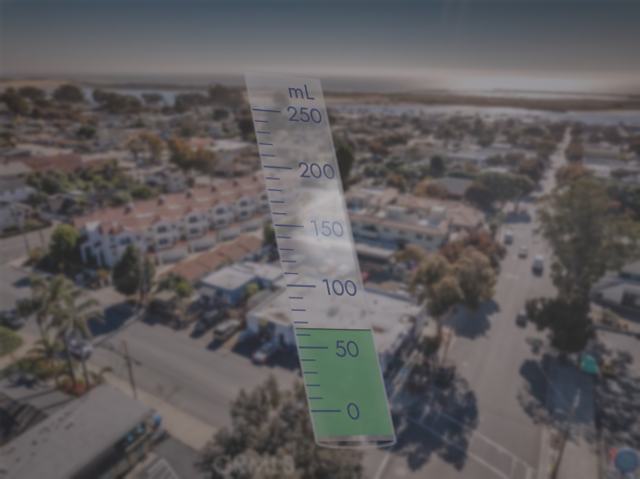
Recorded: 65 (mL)
